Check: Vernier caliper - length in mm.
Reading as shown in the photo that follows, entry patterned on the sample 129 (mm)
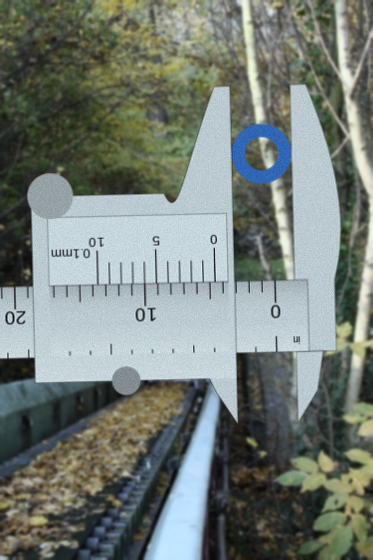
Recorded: 4.6 (mm)
